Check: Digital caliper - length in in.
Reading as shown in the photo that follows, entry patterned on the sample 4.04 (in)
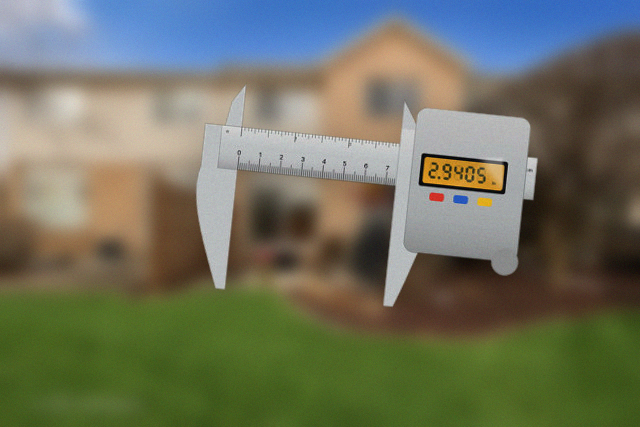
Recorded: 2.9405 (in)
